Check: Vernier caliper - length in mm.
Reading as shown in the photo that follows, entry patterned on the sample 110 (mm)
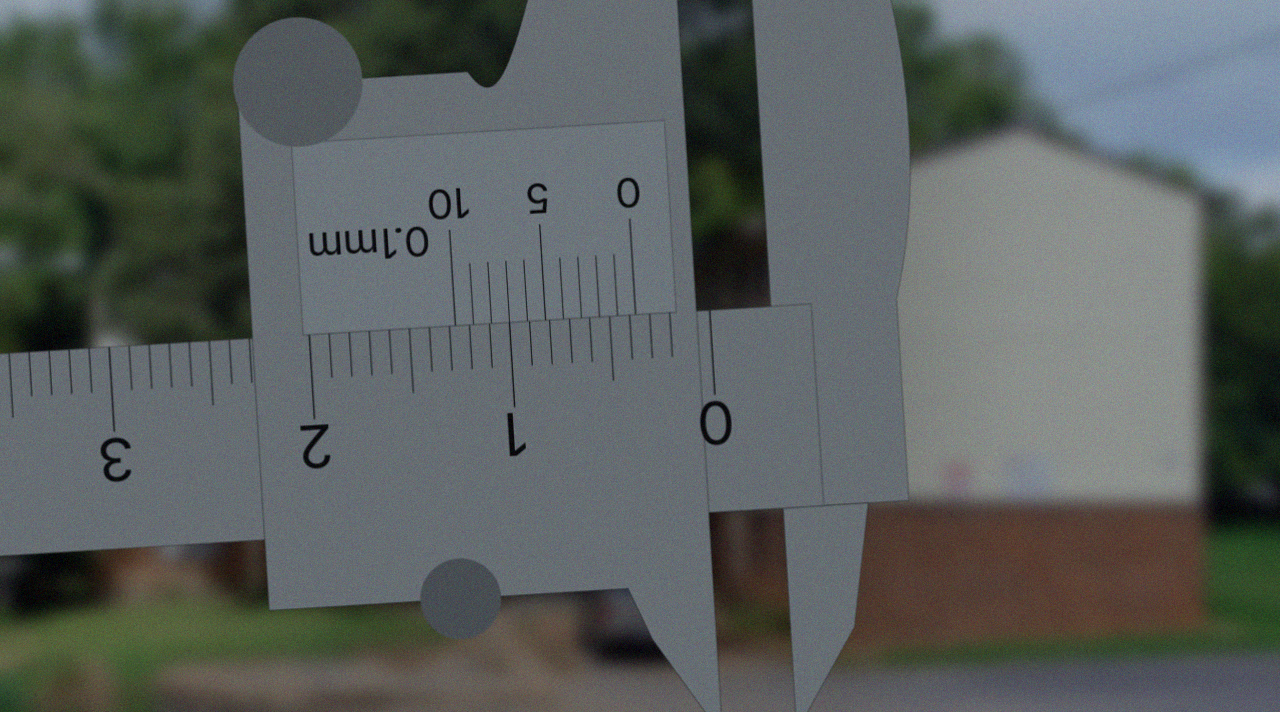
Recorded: 3.7 (mm)
